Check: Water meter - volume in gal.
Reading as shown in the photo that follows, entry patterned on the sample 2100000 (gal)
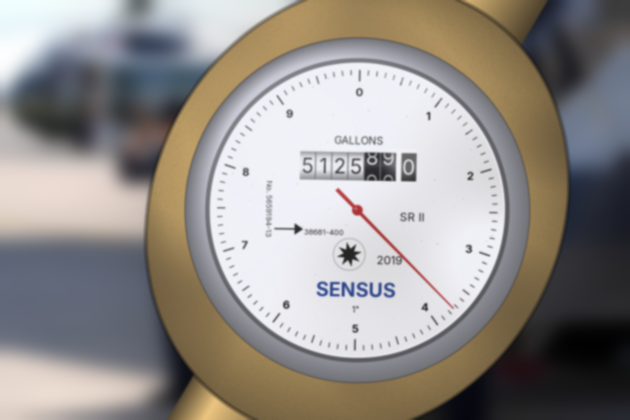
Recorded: 5125893.7 (gal)
